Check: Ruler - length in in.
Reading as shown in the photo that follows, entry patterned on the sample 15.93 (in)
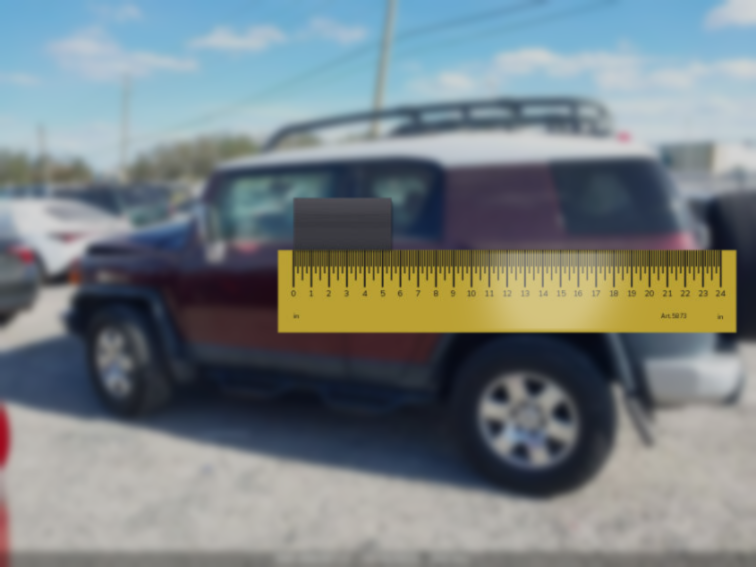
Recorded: 5.5 (in)
